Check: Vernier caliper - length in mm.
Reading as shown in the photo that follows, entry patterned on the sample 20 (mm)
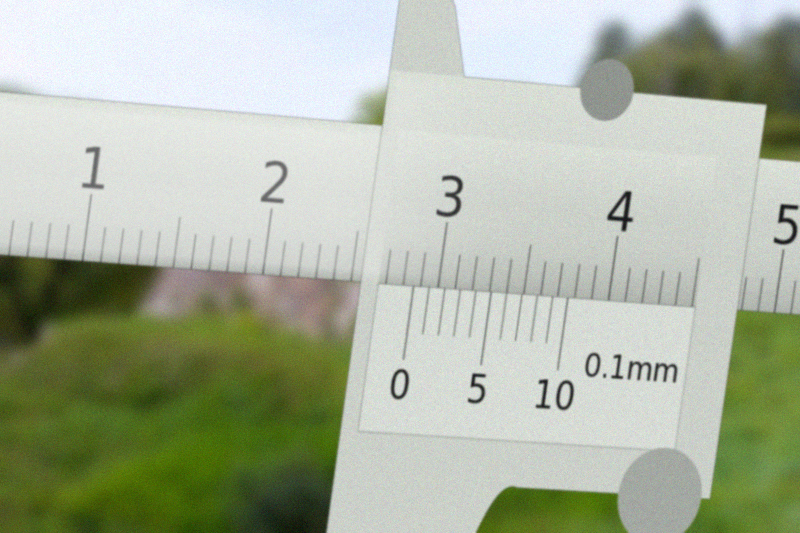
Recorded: 28.6 (mm)
